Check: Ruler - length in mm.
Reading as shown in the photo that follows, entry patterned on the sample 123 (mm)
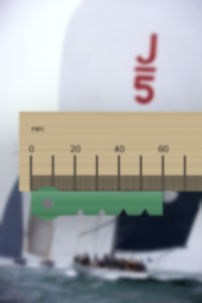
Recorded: 60 (mm)
